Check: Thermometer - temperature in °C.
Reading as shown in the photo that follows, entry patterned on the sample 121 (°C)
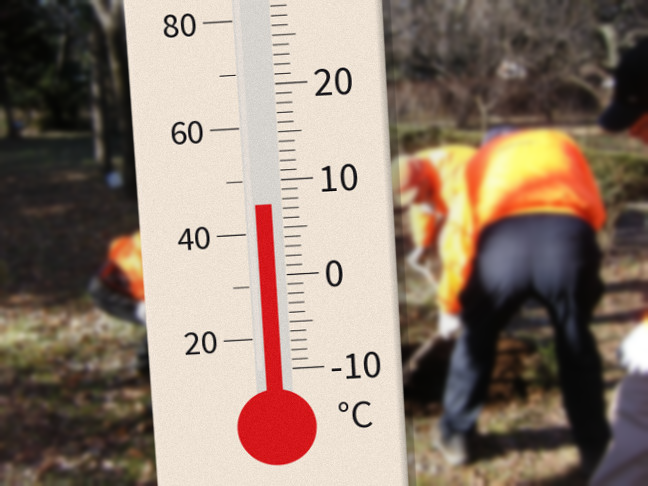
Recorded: 7.5 (°C)
